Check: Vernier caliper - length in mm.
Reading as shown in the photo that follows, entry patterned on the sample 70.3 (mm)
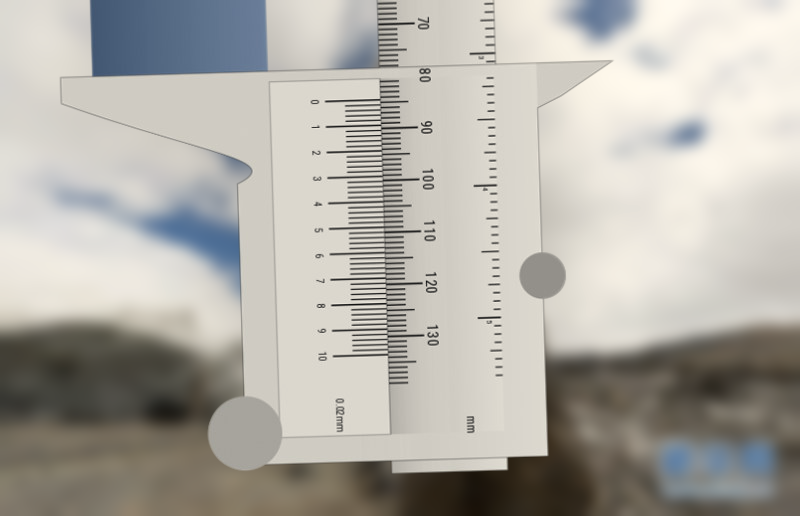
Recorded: 84.5 (mm)
